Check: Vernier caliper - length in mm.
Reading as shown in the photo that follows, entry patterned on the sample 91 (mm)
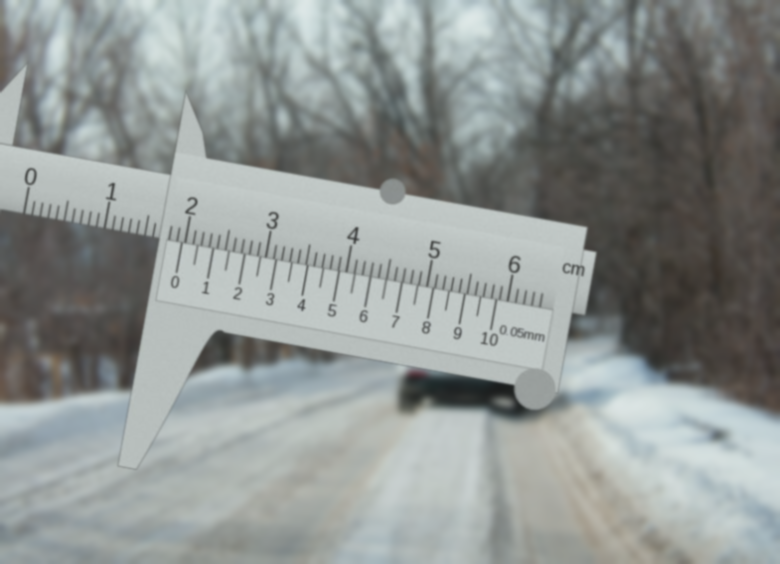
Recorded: 19.6 (mm)
